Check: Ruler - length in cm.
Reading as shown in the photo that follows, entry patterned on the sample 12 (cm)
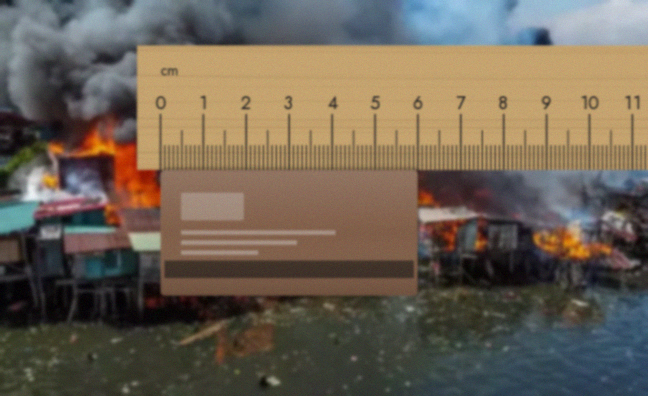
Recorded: 6 (cm)
